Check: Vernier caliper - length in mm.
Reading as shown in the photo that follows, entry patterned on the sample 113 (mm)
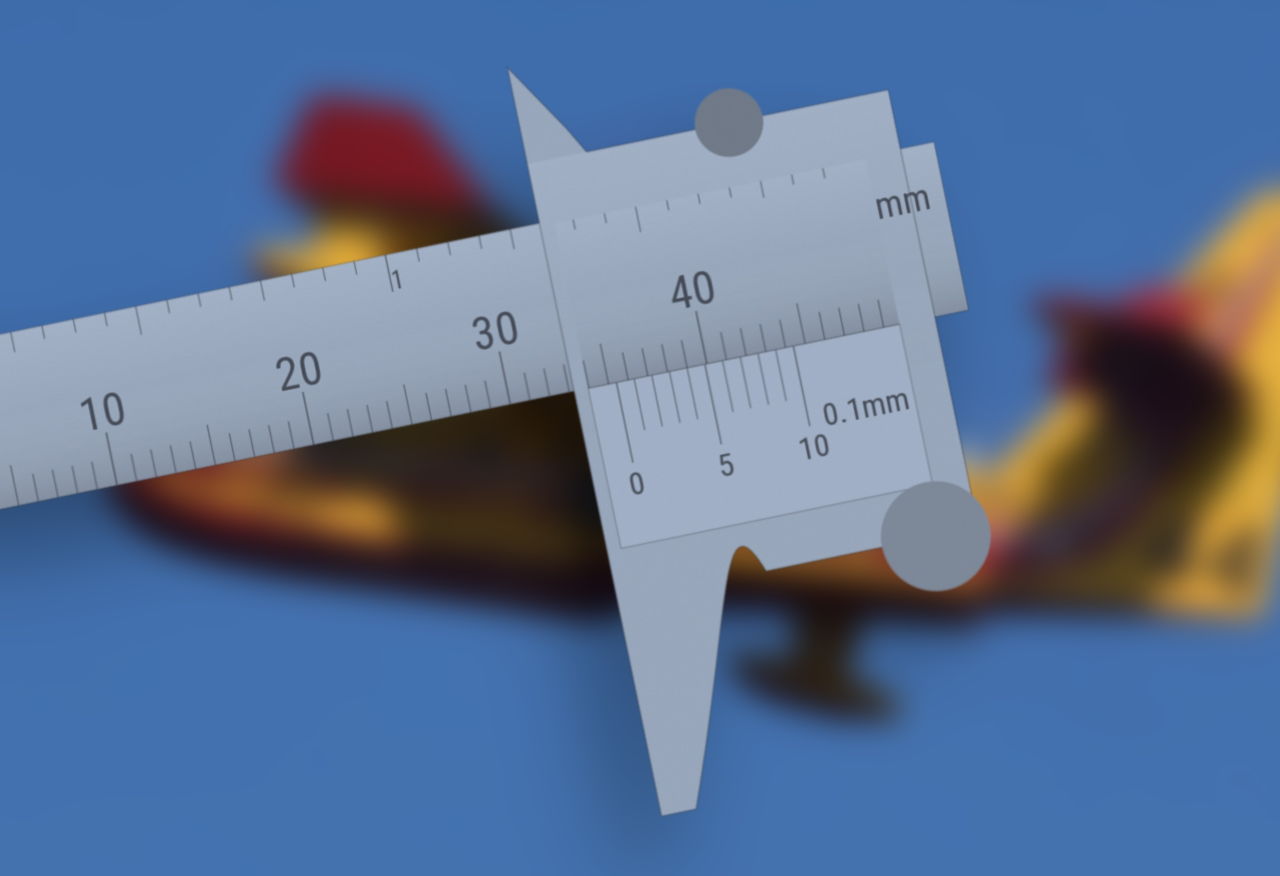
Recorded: 35.4 (mm)
